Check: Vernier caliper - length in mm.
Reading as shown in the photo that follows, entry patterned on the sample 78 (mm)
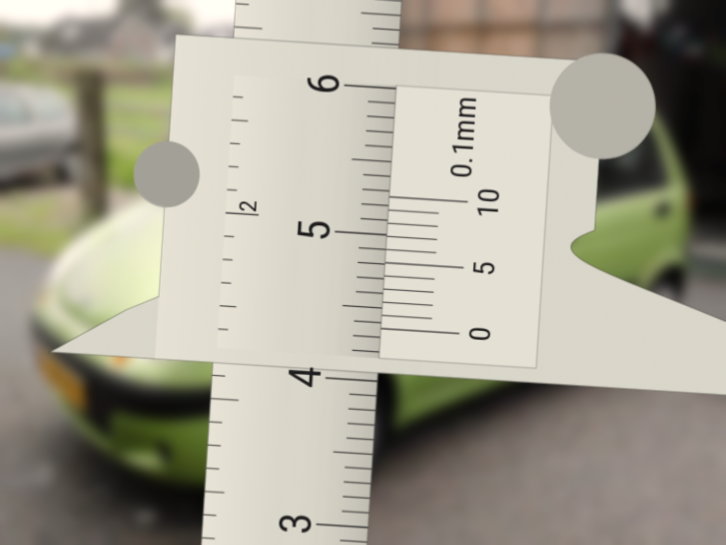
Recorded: 43.6 (mm)
